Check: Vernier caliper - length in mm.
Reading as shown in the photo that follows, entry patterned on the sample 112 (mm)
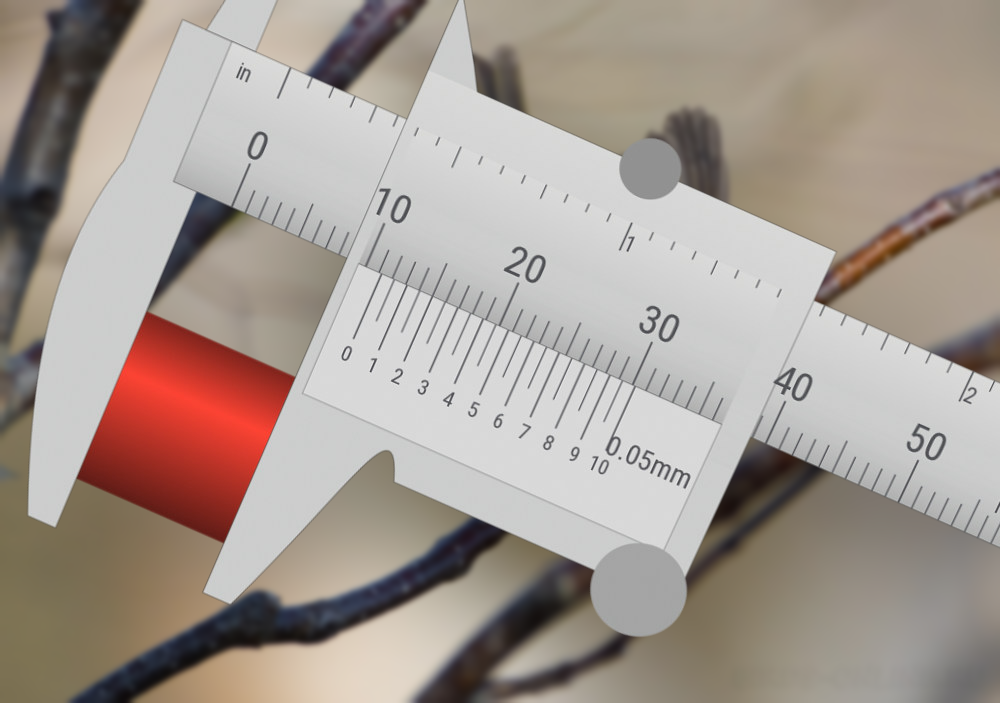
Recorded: 11.2 (mm)
